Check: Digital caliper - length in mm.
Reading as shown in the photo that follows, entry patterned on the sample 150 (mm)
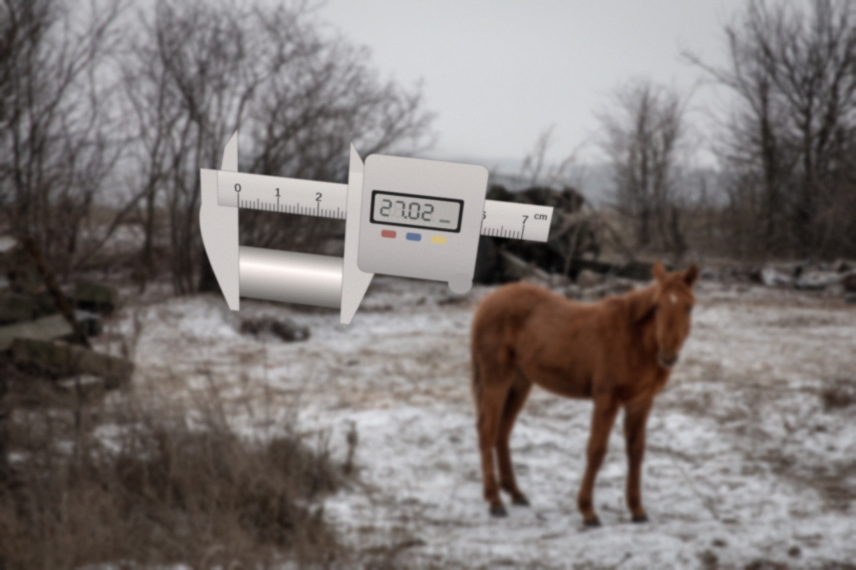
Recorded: 27.02 (mm)
